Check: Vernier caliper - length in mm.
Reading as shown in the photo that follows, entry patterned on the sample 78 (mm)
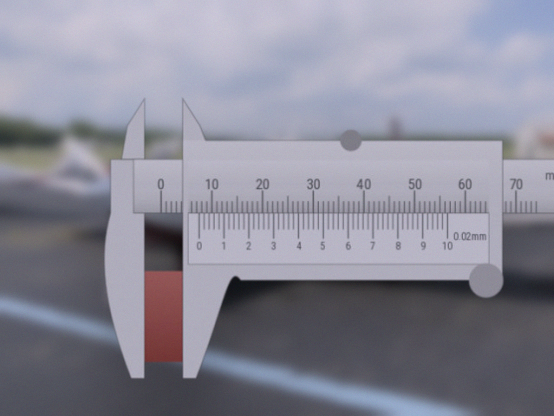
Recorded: 7.5 (mm)
